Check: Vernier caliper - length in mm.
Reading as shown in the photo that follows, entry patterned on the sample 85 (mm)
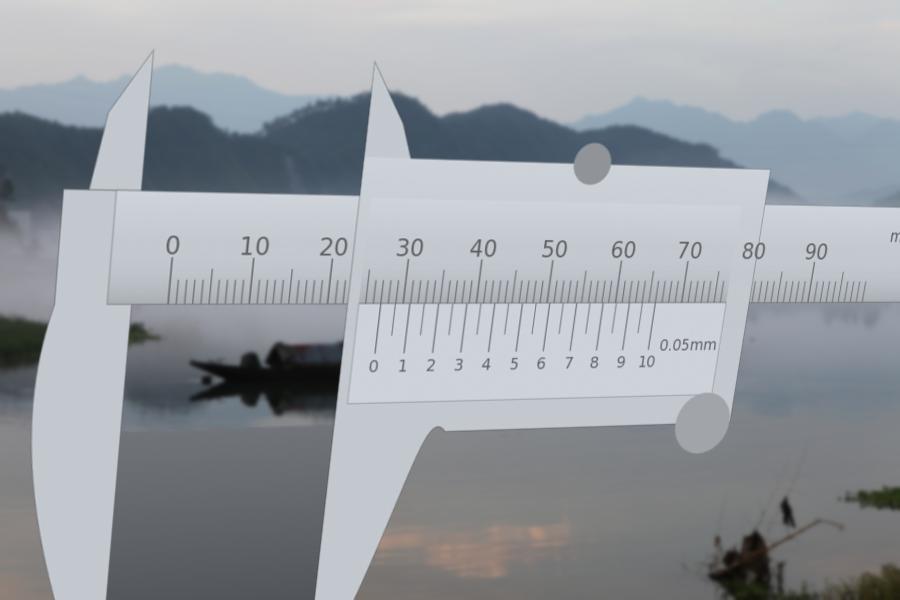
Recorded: 27.0 (mm)
